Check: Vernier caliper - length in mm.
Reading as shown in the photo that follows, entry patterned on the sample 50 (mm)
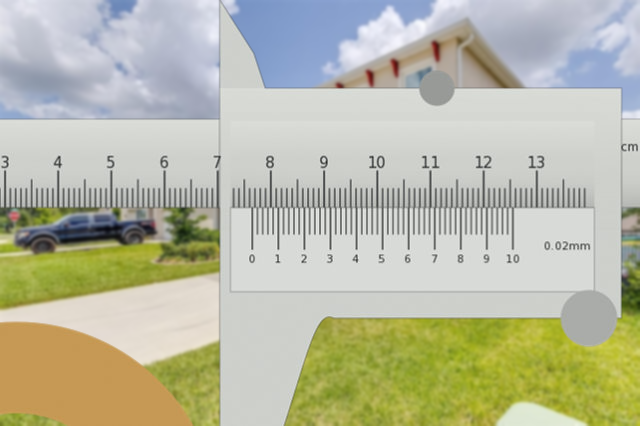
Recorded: 76.5 (mm)
